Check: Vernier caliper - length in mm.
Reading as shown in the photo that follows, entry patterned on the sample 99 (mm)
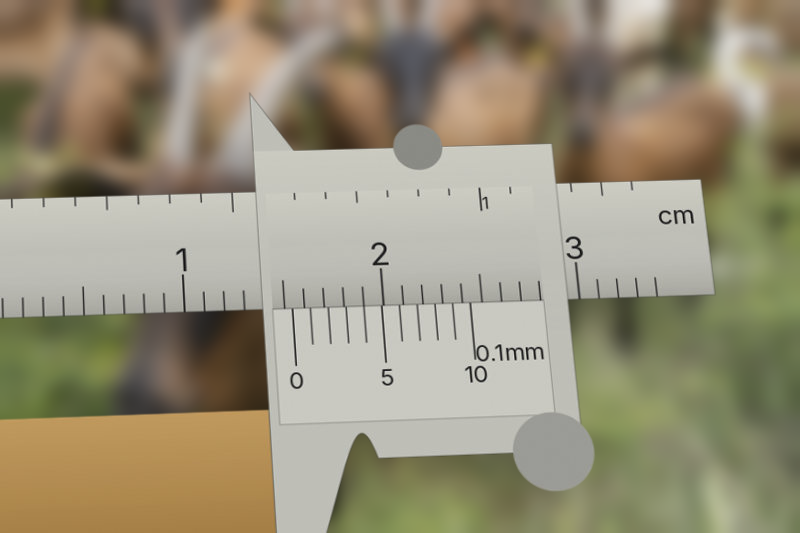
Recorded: 15.4 (mm)
